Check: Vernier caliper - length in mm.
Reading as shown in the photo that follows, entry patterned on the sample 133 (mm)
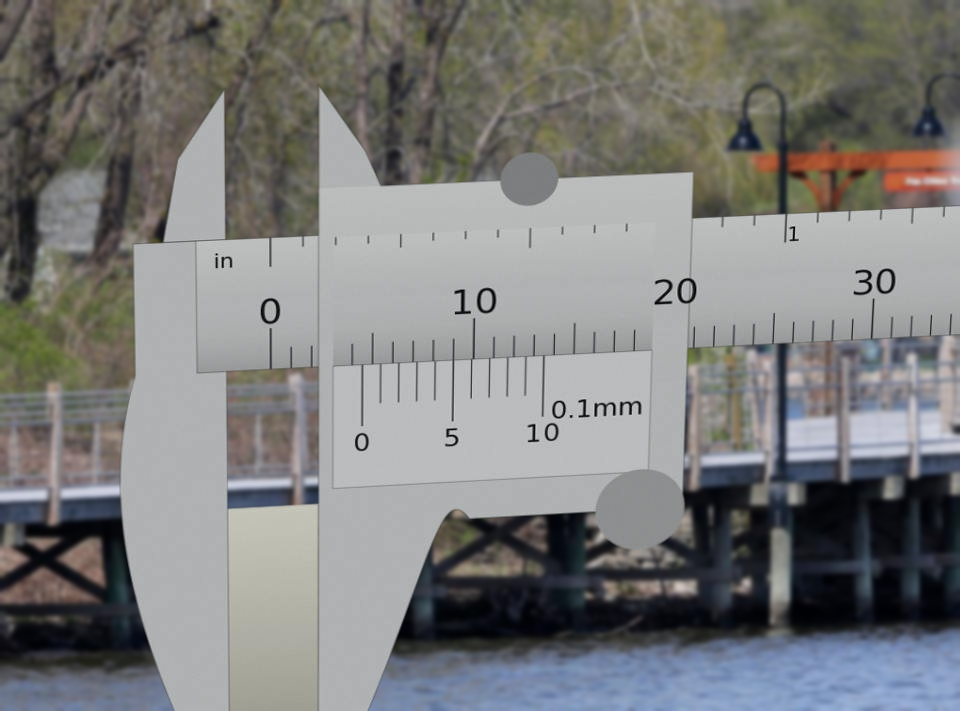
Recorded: 4.5 (mm)
